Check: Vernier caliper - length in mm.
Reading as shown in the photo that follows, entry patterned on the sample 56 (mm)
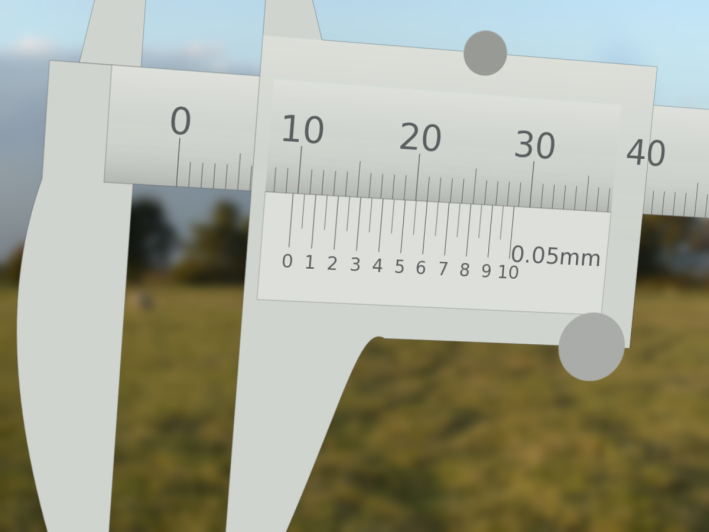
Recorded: 9.6 (mm)
